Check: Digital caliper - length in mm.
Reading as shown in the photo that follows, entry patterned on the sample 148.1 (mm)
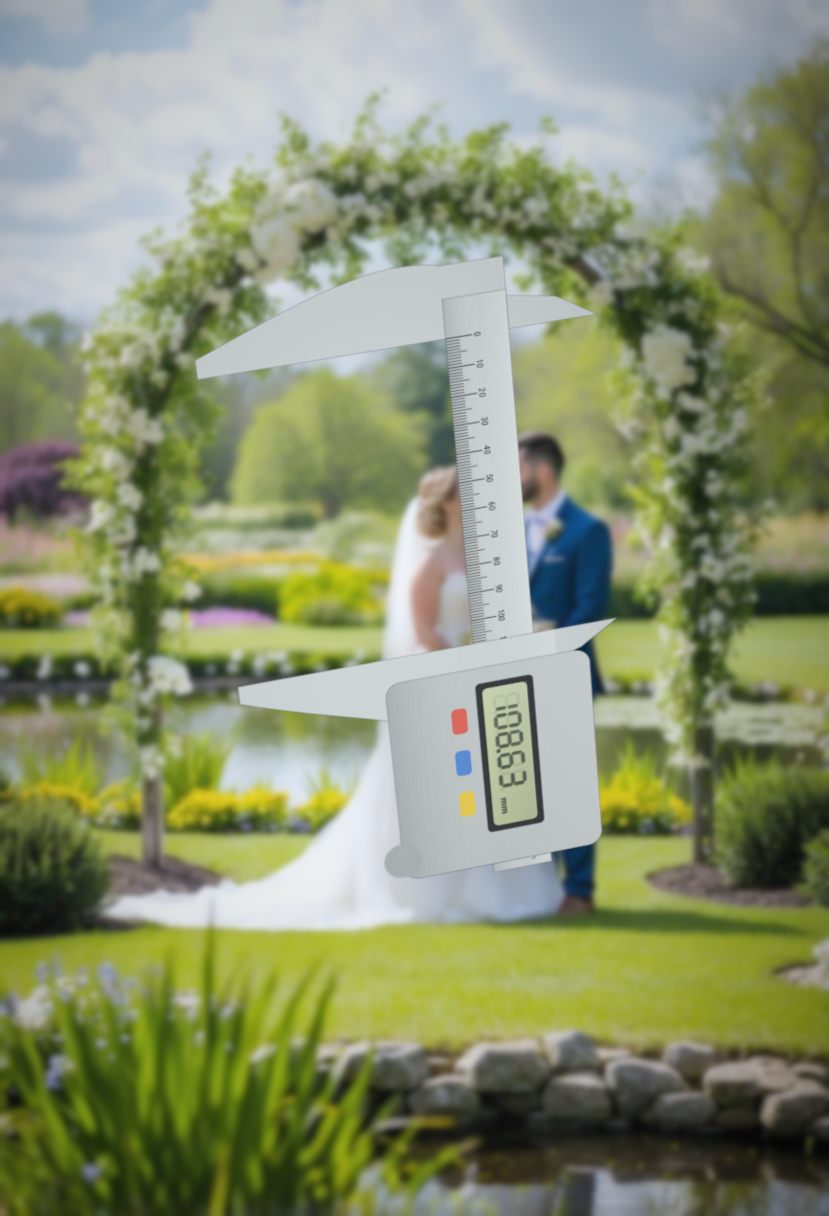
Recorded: 108.63 (mm)
